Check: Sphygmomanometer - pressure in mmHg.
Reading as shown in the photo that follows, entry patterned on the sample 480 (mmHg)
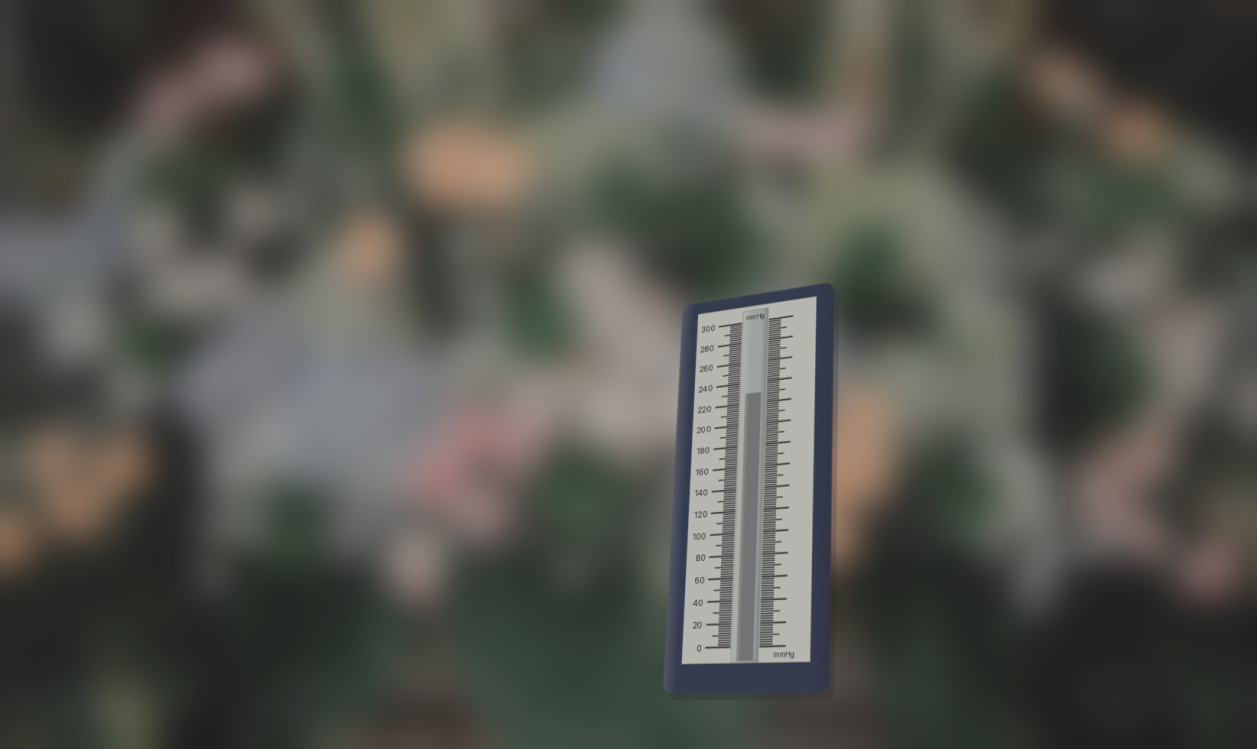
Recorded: 230 (mmHg)
